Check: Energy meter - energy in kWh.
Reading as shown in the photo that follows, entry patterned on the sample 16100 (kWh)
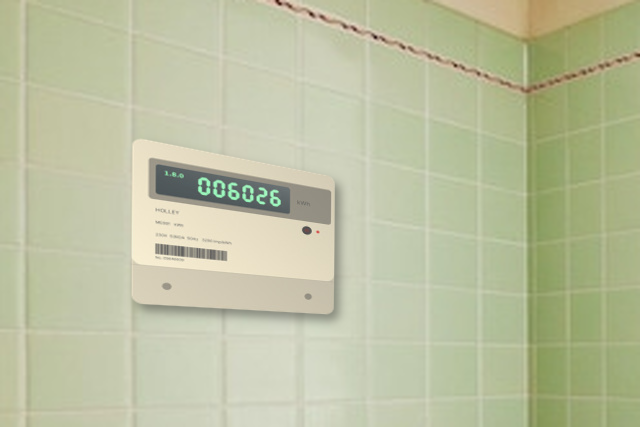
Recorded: 6026 (kWh)
